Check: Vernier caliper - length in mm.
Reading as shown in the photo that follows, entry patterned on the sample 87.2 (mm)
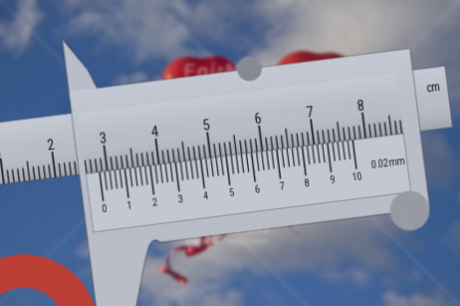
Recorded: 28.5 (mm)
